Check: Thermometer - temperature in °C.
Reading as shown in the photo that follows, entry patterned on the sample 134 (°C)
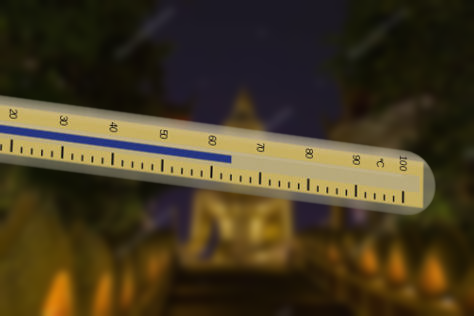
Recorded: 64 (°C)
